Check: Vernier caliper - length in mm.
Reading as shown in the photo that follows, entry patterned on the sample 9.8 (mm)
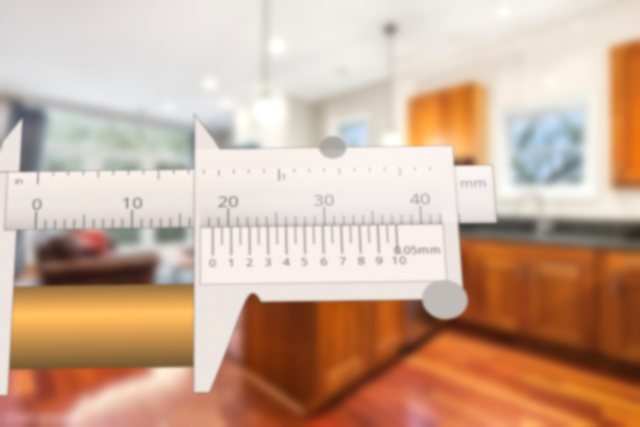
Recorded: 18.4 (mm)
